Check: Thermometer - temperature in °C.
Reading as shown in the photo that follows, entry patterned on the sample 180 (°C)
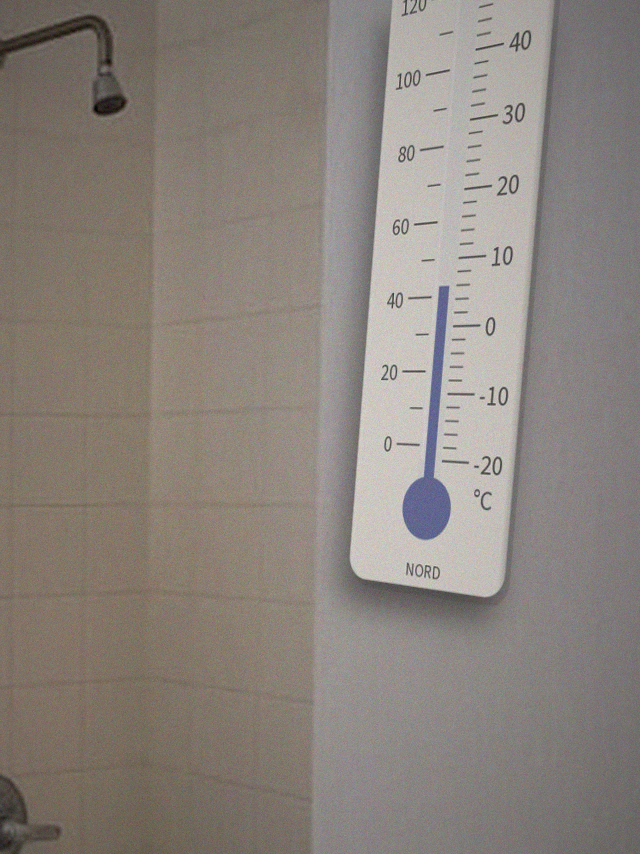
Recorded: 6 (°C)
